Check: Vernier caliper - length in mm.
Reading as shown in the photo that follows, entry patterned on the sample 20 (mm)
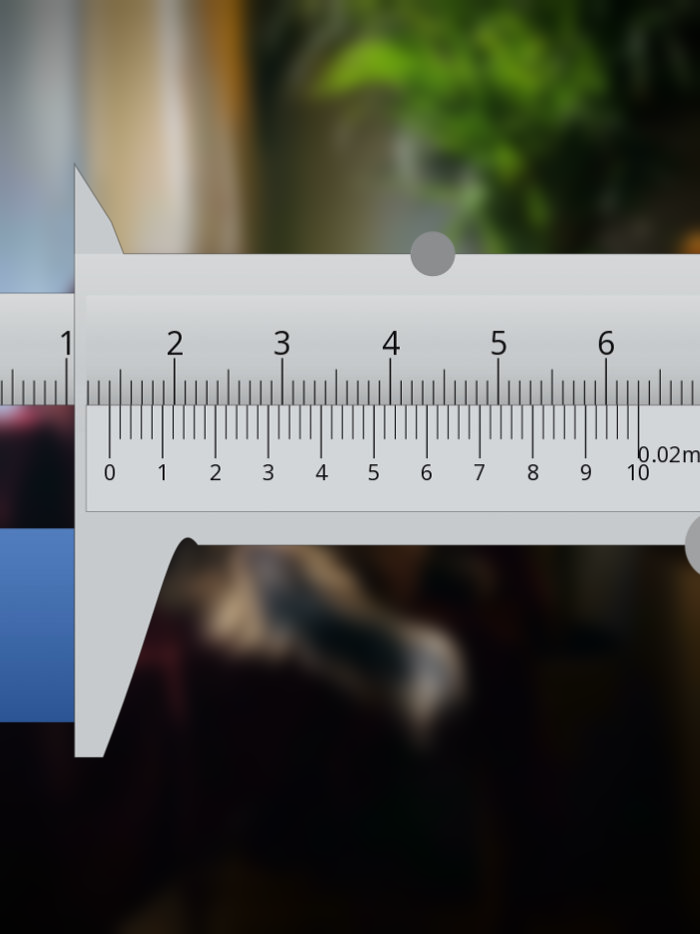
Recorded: 14.0 (mm)
